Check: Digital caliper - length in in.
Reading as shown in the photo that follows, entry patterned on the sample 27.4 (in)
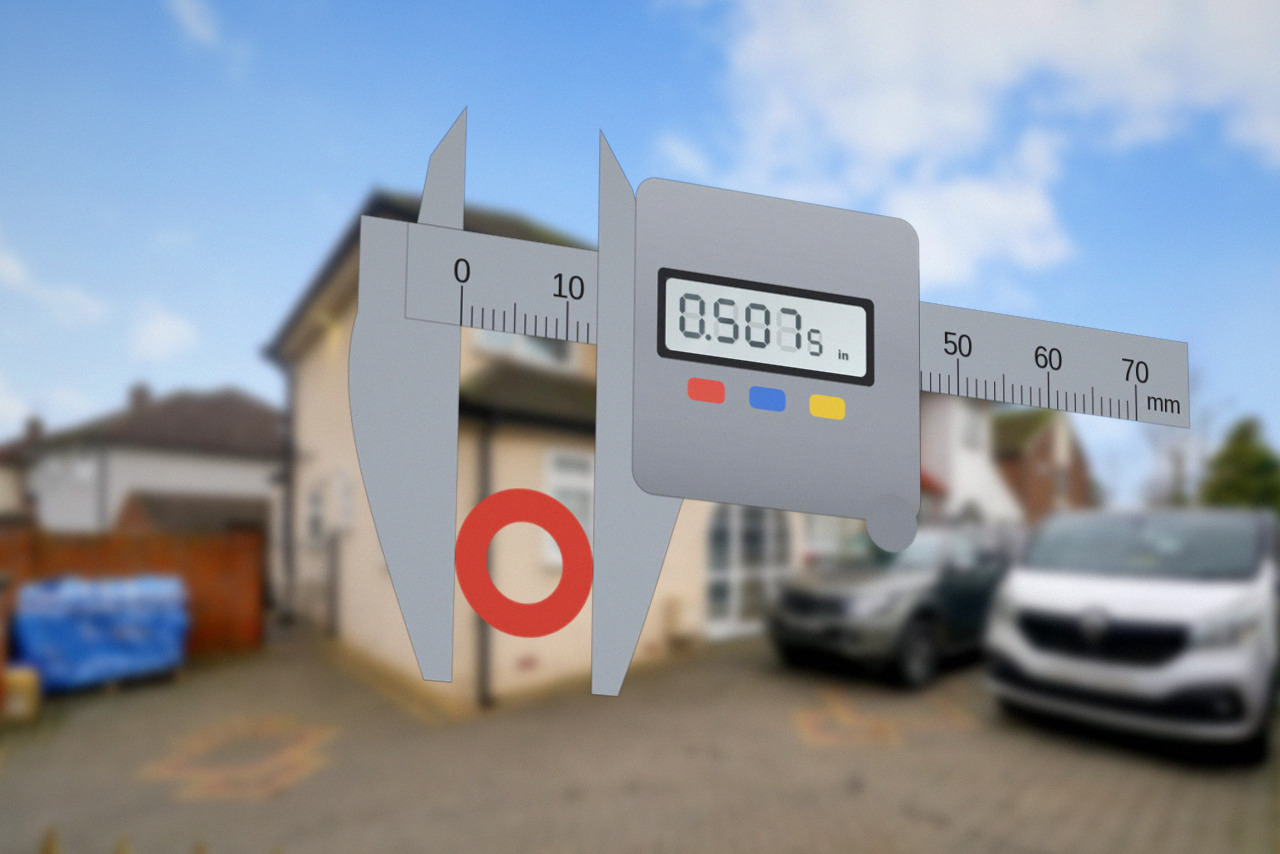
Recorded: 0.5075 (in)
